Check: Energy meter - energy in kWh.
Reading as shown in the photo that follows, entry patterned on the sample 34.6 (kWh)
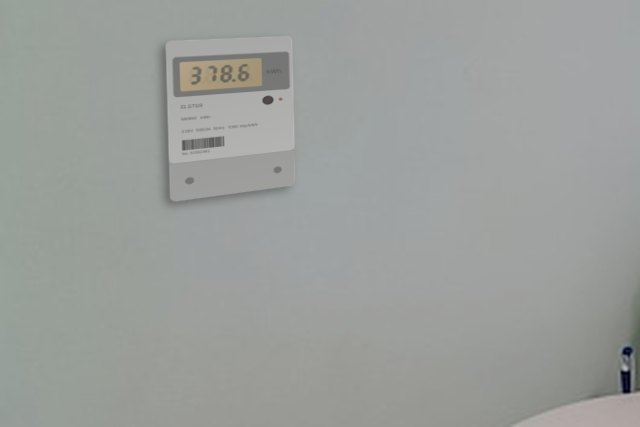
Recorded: 378.6 (kWh)
